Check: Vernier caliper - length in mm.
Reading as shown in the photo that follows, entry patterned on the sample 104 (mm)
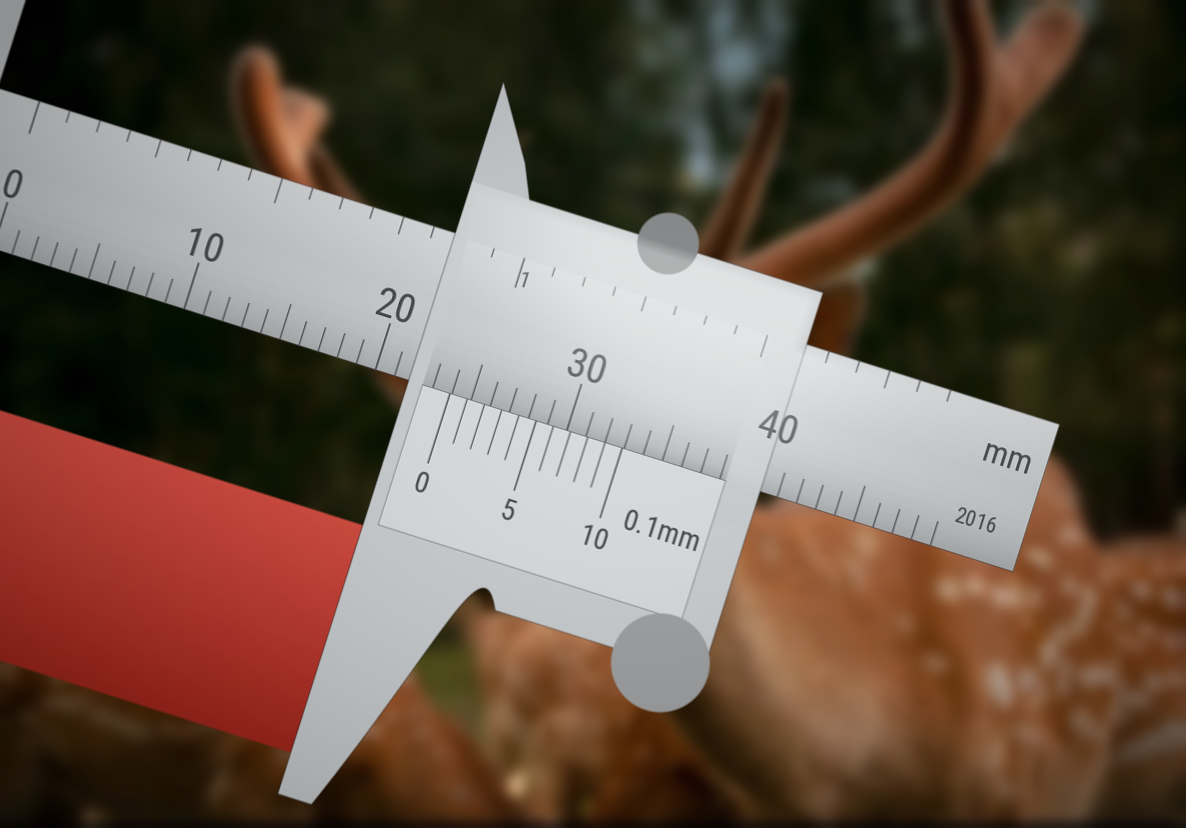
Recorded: 23.9 (mm)
